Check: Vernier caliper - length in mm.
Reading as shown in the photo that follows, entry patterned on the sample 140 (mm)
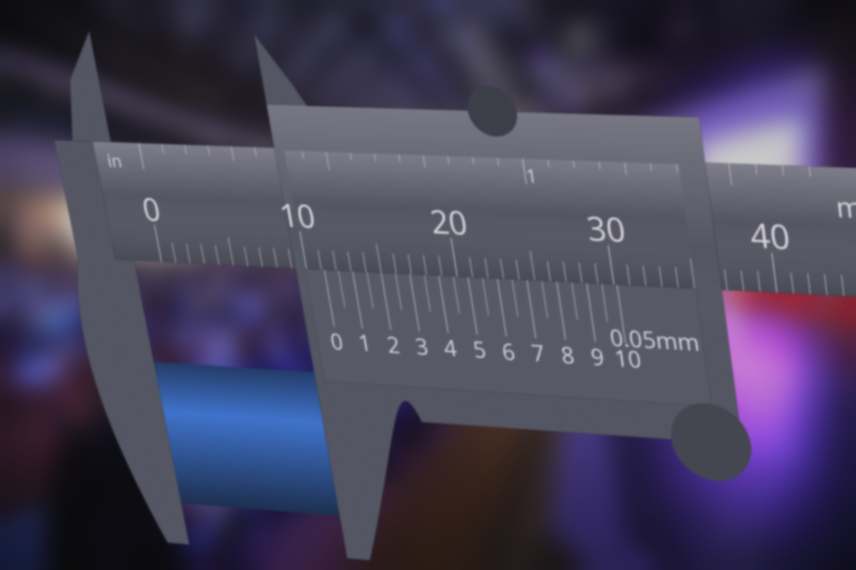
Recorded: 11.2 (mm)
